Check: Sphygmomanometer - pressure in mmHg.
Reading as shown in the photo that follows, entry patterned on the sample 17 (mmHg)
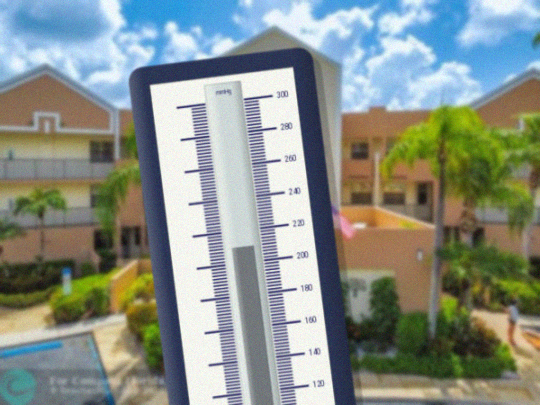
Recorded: 210 (mmHg)
